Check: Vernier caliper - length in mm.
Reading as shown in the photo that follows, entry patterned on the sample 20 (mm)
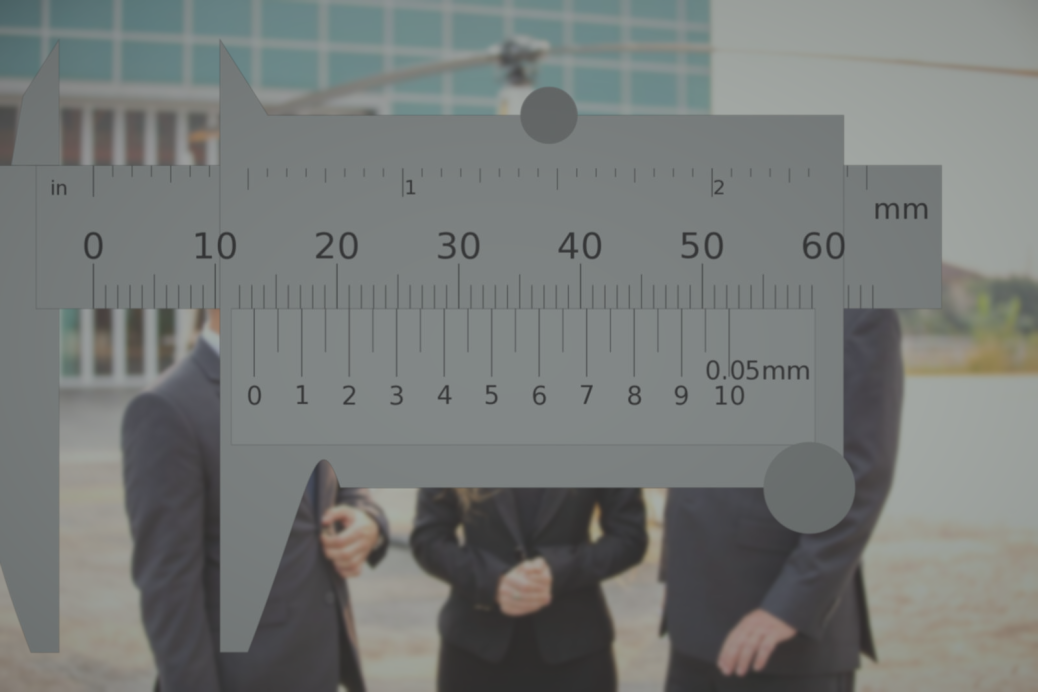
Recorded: 13.2 (mm)
